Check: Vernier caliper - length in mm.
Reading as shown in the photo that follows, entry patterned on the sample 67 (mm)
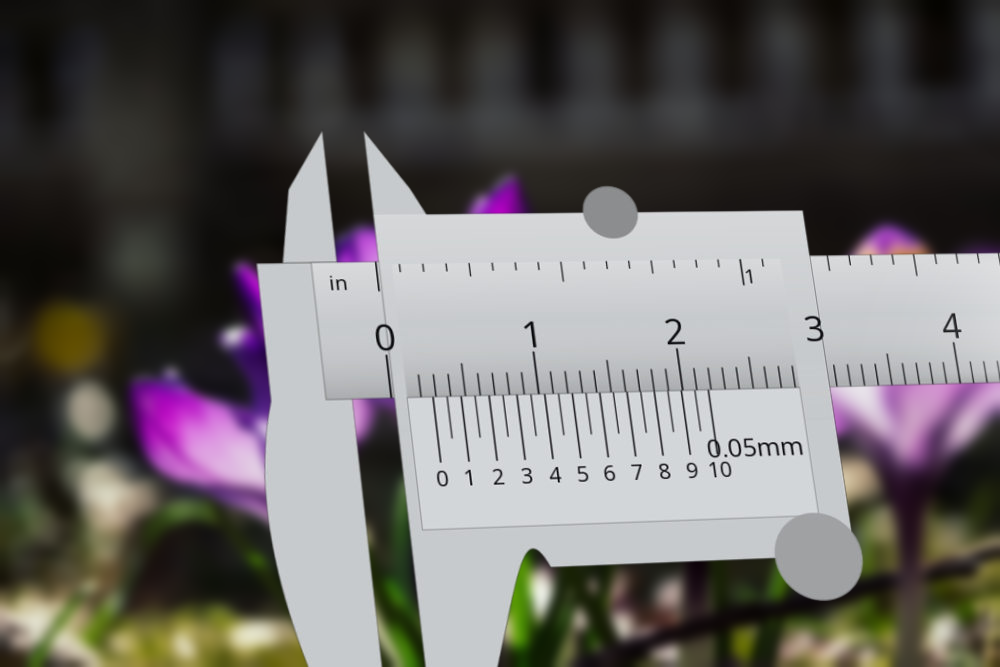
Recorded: 2.8 (mm)
